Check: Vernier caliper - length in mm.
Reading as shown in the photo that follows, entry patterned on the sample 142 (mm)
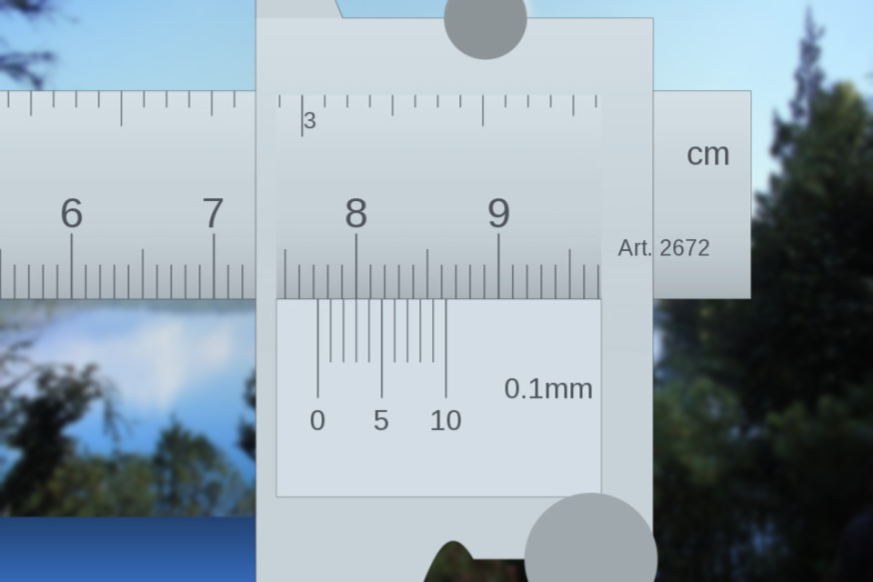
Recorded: 77.3 (mm)
